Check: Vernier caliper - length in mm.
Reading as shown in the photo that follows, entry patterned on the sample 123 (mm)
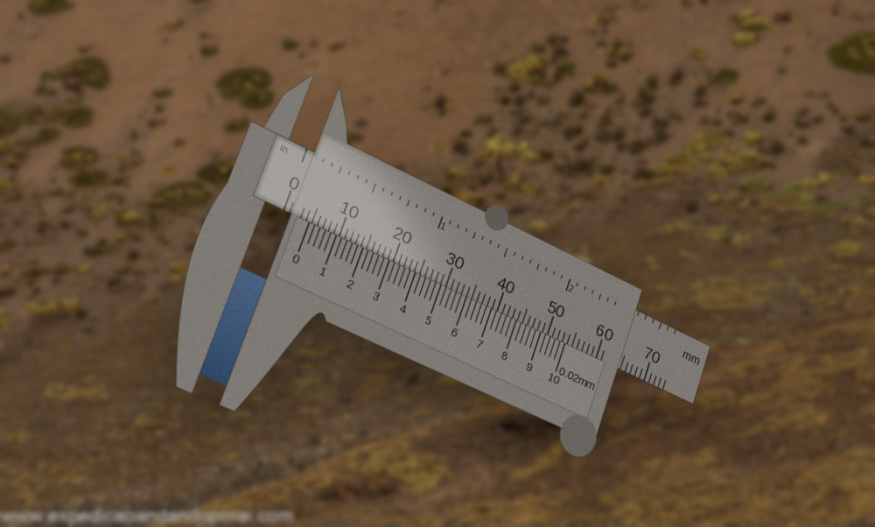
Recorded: 4.6 (mm)
